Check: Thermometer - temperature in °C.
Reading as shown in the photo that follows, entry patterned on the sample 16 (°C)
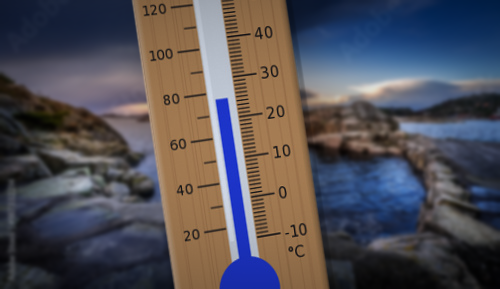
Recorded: 25 (°C)
